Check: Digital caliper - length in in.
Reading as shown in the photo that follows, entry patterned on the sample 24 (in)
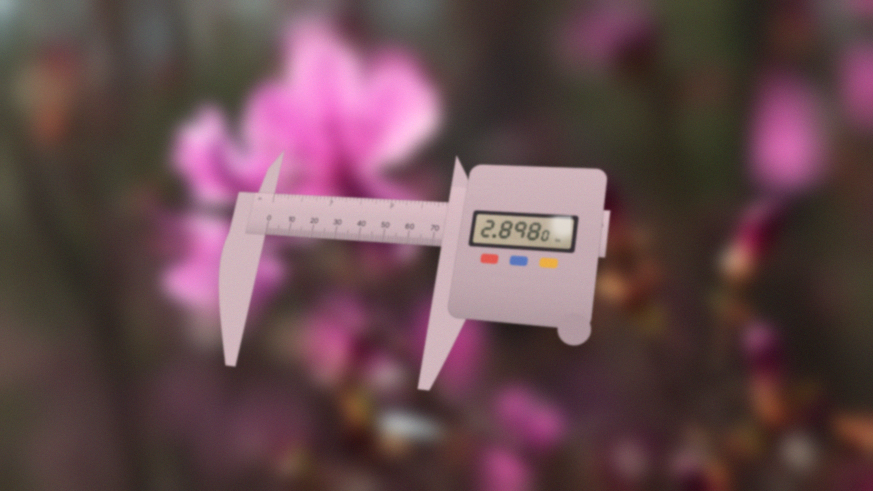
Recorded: 2.8980 (in)
